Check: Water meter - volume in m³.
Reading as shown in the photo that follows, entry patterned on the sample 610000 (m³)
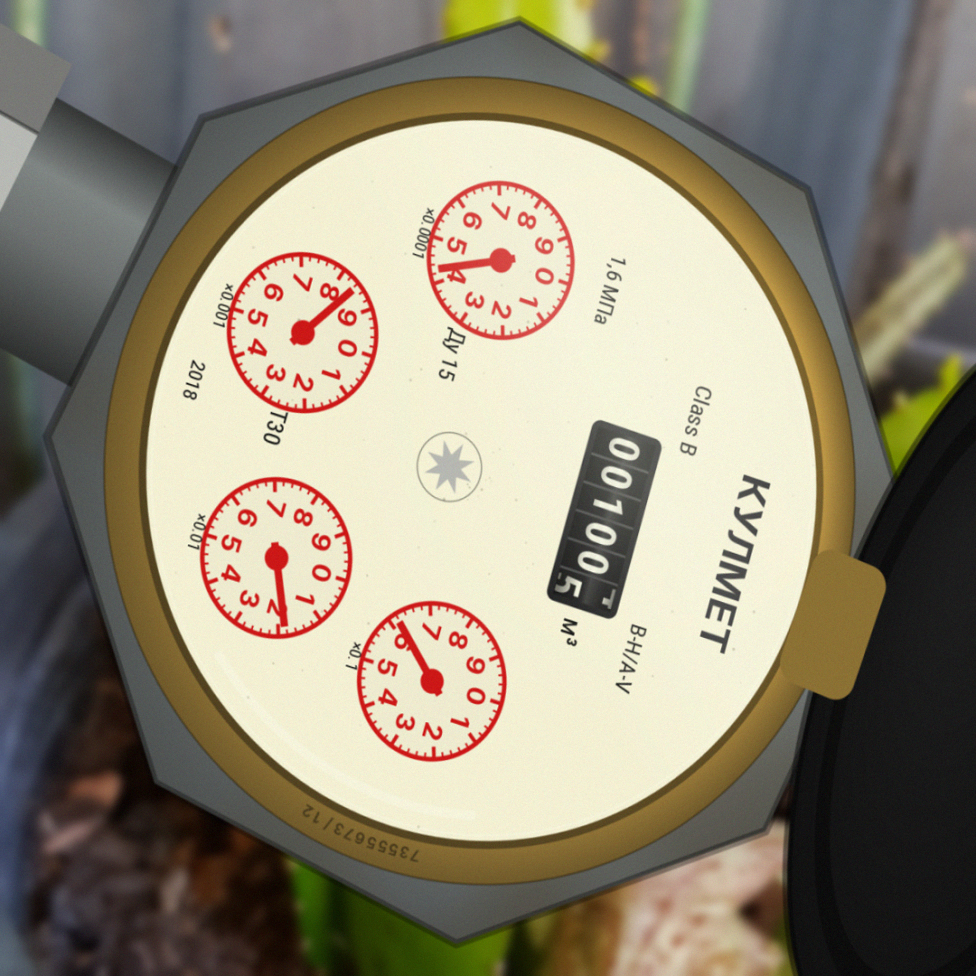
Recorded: 1004.6184 (m³)
